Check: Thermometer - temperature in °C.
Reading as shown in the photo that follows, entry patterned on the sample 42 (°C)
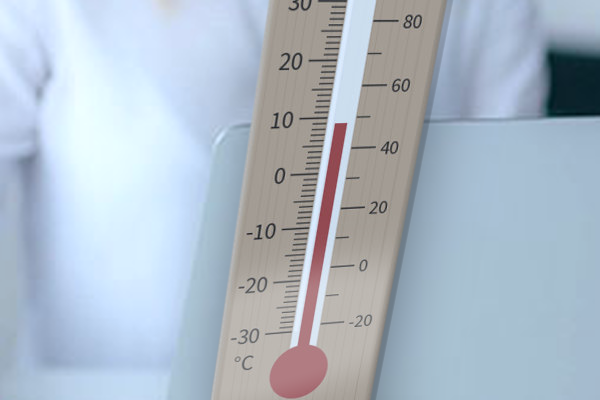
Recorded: 9 (°C)
